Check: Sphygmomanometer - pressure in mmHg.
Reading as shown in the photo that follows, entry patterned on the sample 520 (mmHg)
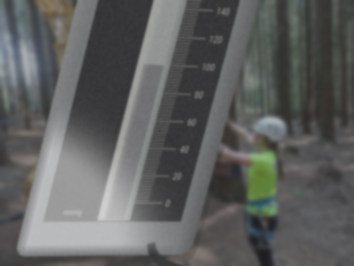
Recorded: 100 (mmHg)
